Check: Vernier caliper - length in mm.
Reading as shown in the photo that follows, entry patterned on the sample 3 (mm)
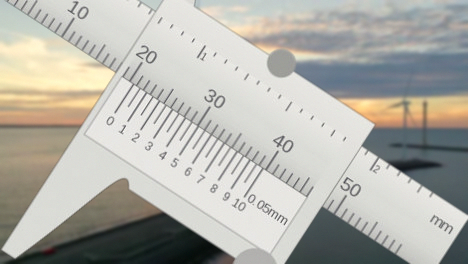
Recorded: 20.6 (mm)
